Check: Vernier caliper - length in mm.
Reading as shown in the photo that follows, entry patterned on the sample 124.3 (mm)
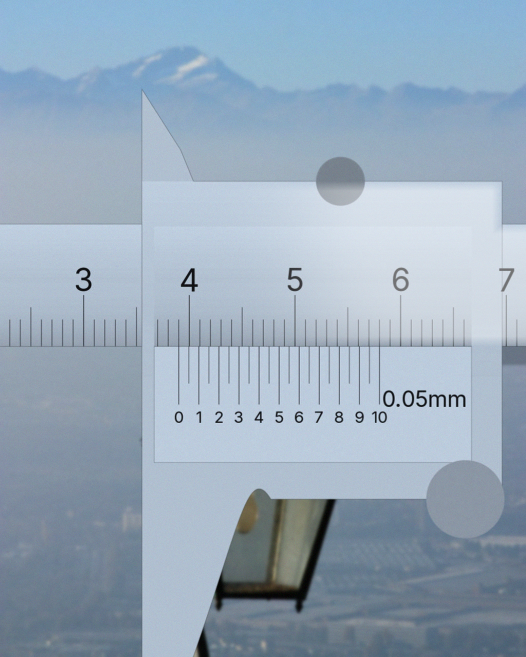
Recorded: 39.0 (mm)
